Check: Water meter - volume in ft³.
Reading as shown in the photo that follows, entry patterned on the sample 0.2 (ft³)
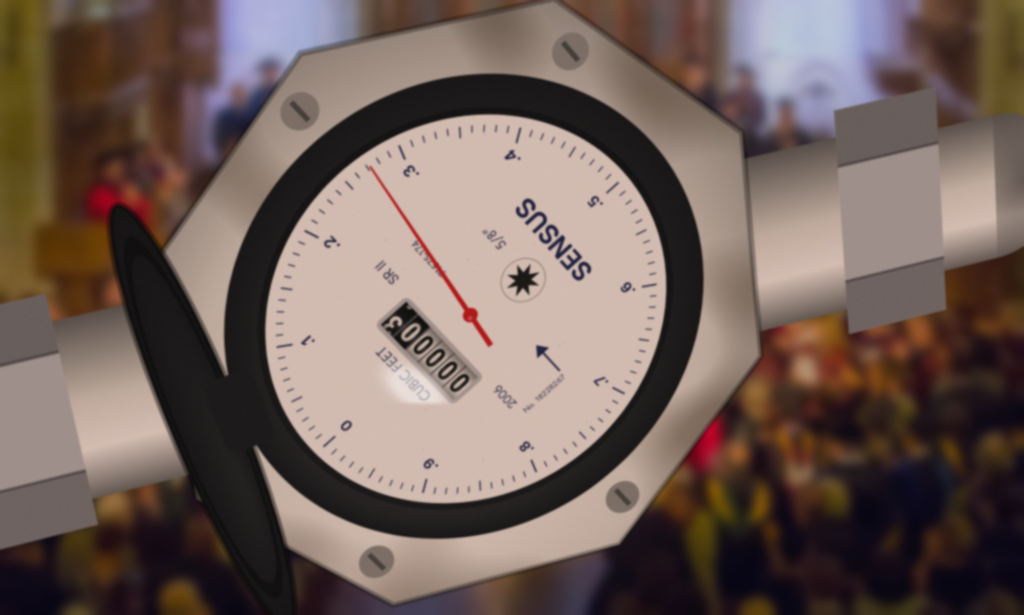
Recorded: 3.27 (ft³)
